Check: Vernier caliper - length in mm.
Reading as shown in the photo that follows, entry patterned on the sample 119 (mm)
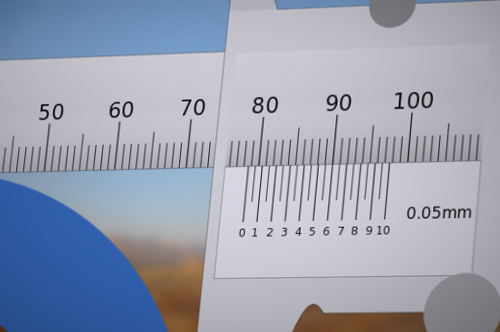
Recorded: 78.6 (mm)
